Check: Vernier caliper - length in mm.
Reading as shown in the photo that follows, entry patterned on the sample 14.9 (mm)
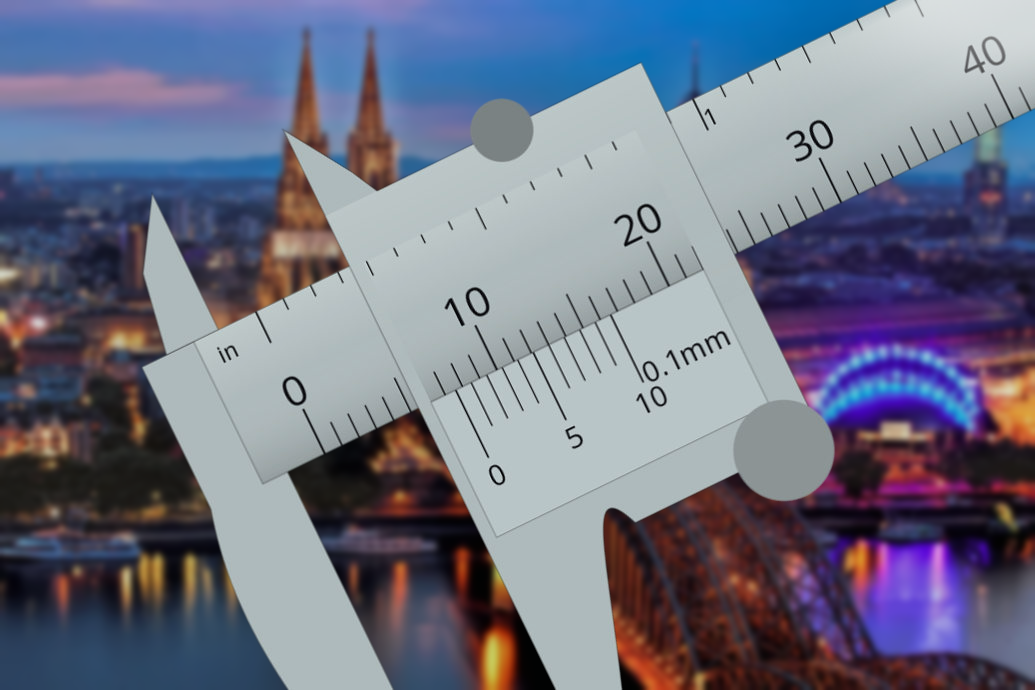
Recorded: 7.6 (mm)
